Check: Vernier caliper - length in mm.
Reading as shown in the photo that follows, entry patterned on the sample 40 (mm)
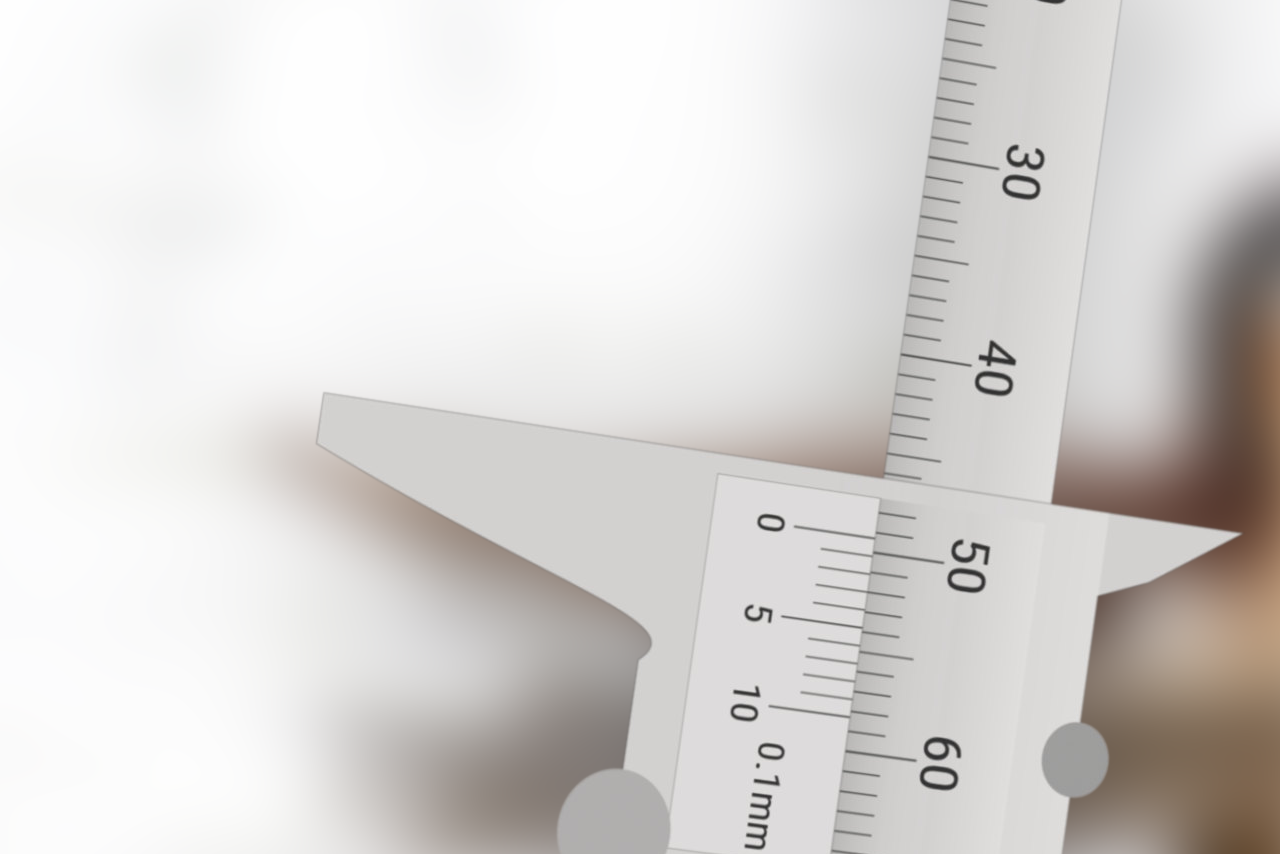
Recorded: 49.3 (mm)
